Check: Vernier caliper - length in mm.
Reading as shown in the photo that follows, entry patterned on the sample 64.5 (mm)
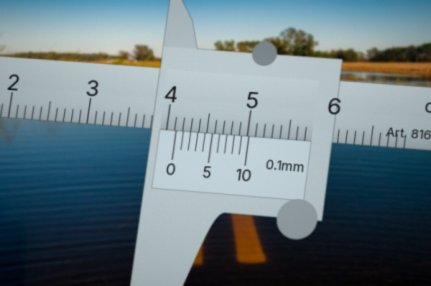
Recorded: 41.2 (mm)
